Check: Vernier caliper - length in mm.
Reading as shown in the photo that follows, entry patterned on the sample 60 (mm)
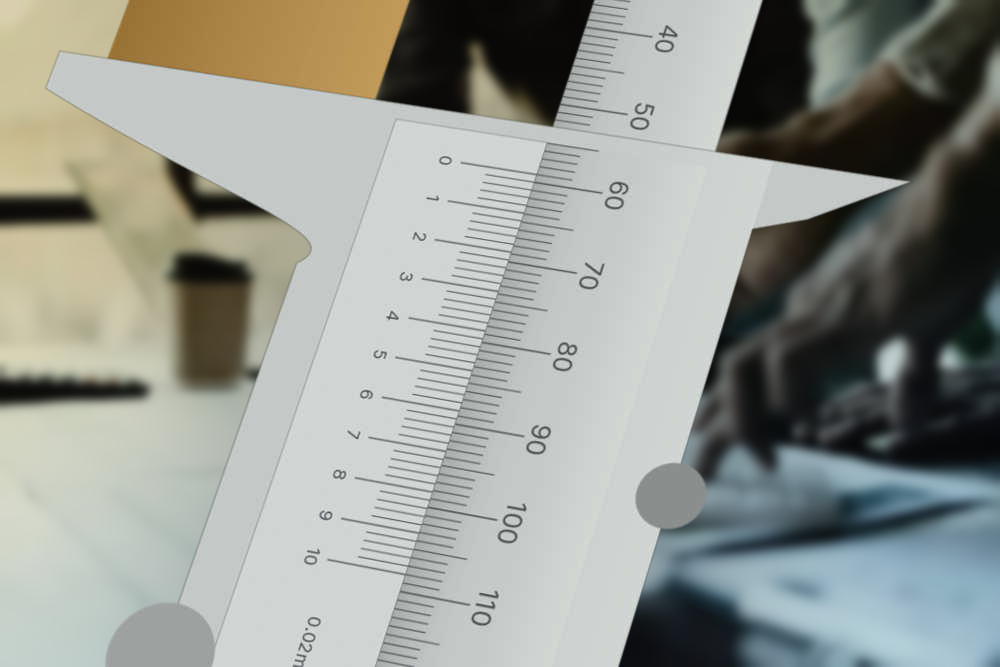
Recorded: 59.0 (mm)
